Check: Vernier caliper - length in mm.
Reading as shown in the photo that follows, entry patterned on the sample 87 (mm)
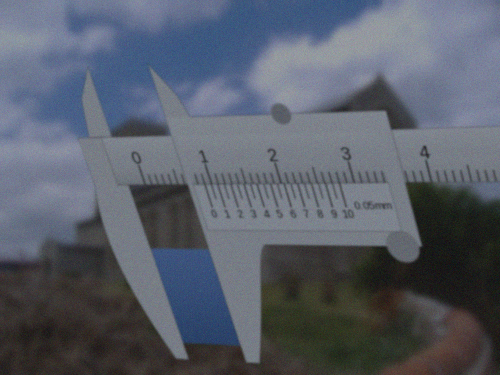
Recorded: 9.0 (mm)
